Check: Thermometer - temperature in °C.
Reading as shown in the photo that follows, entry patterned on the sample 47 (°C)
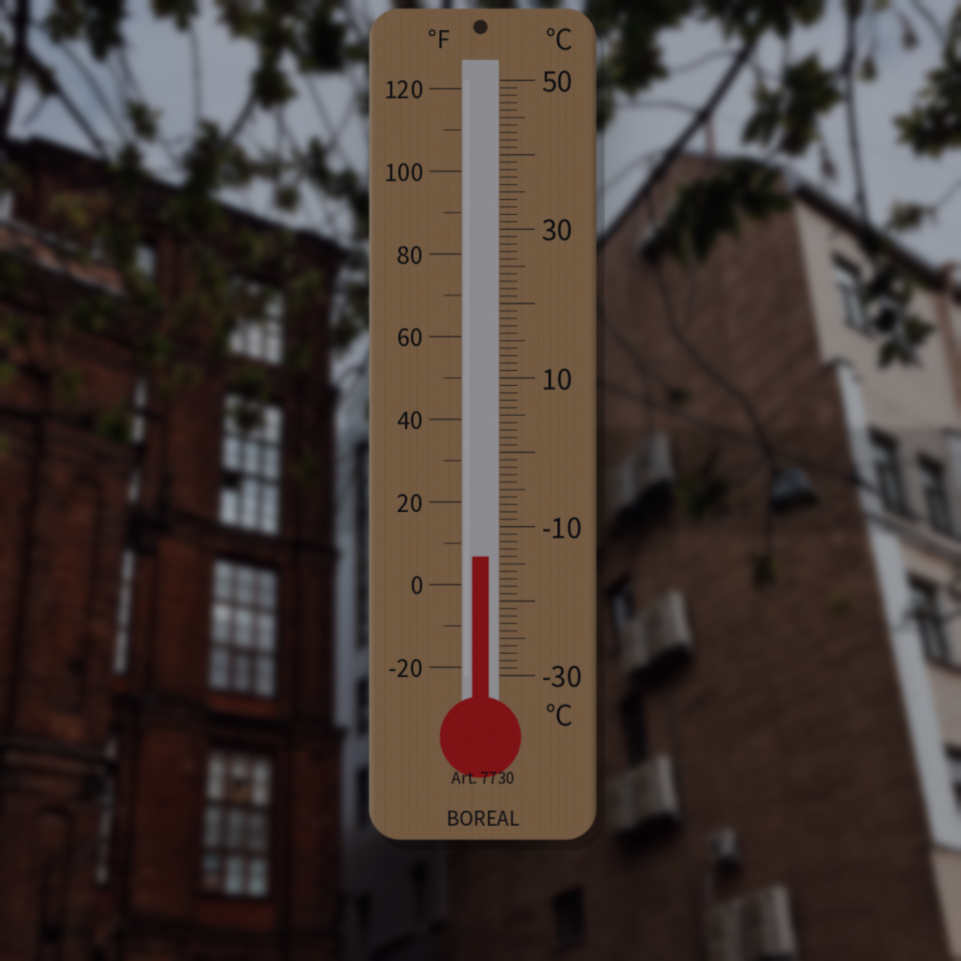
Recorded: -14 (°C)
